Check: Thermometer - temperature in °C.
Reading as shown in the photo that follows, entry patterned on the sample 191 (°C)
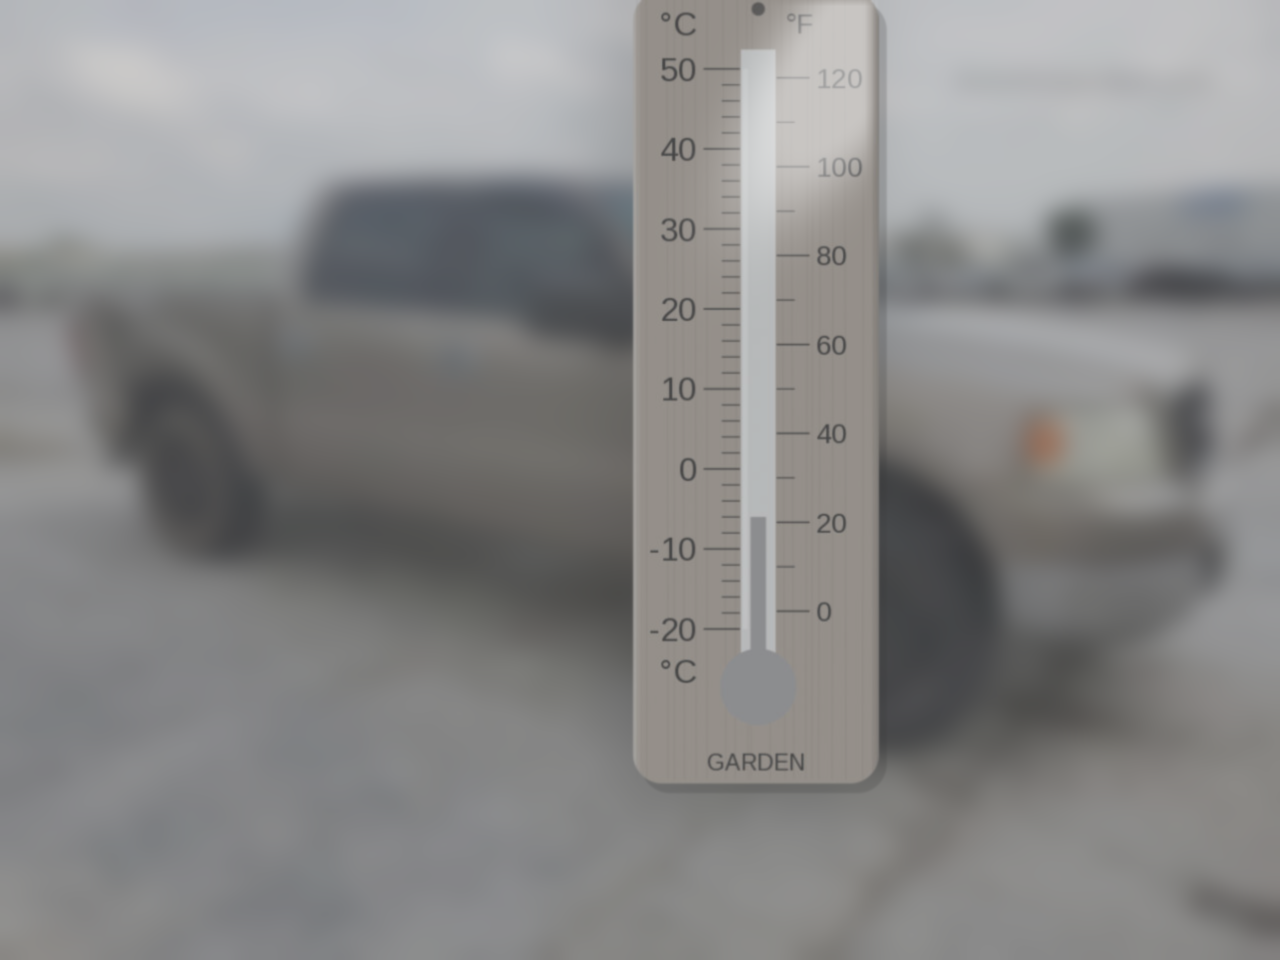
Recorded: -6 (°C)
